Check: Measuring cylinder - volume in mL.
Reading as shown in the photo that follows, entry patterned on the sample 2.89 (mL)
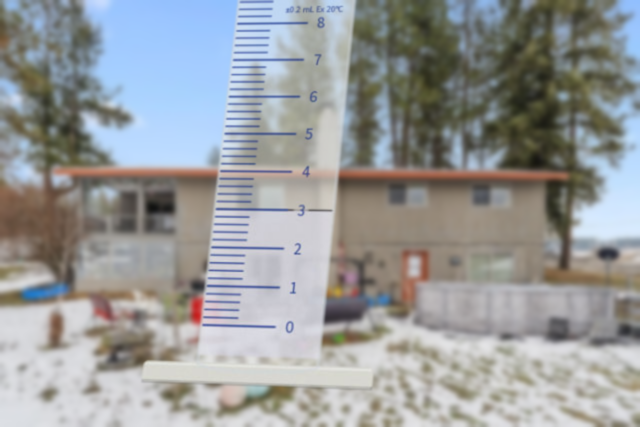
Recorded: 3 (mL)
